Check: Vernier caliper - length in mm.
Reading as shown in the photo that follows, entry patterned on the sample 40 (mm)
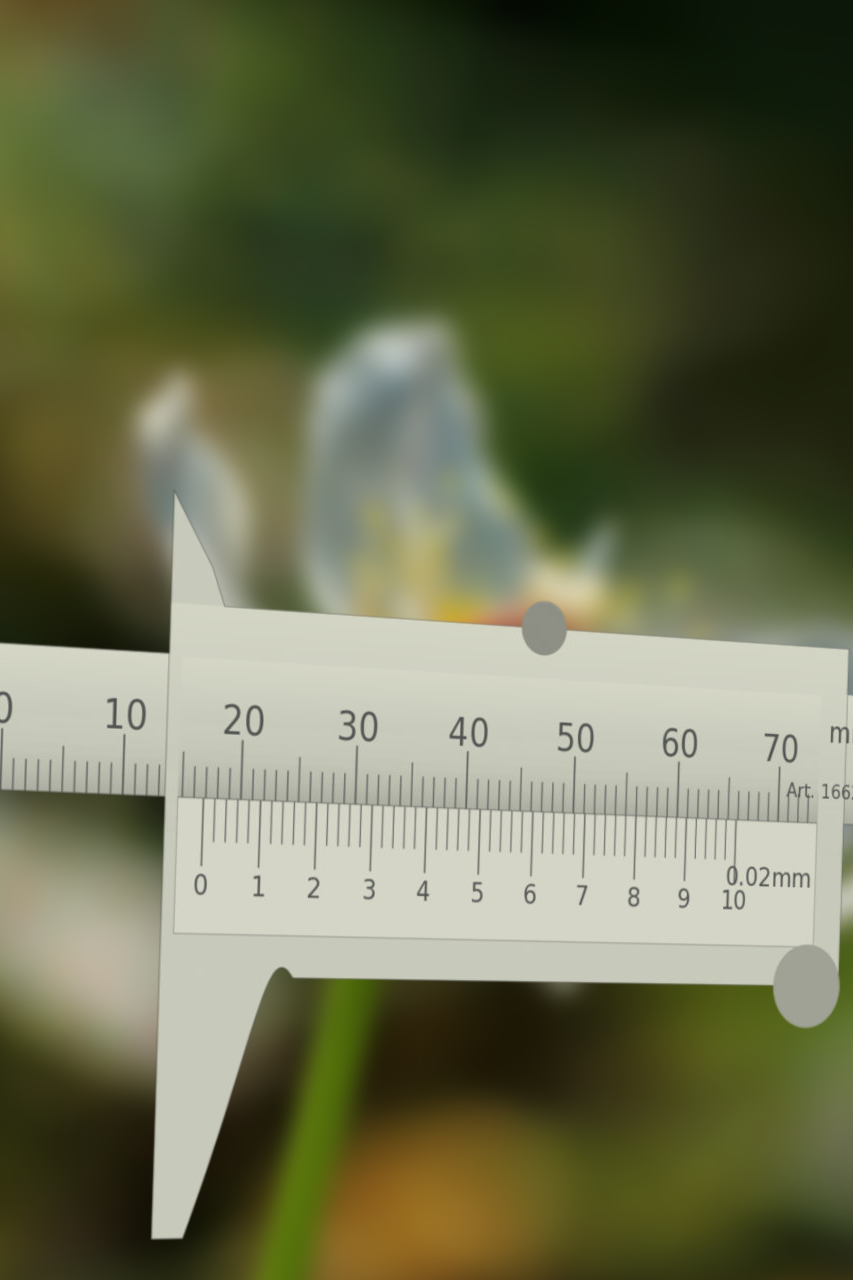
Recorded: 16.8 (mm)
